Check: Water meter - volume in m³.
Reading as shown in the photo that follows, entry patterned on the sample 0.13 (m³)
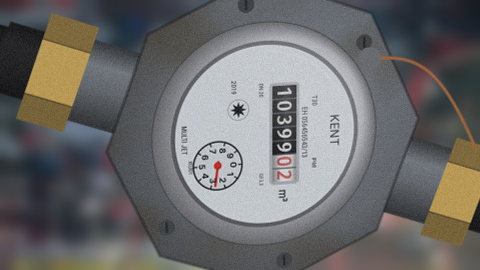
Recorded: 10399.022 (m³)
